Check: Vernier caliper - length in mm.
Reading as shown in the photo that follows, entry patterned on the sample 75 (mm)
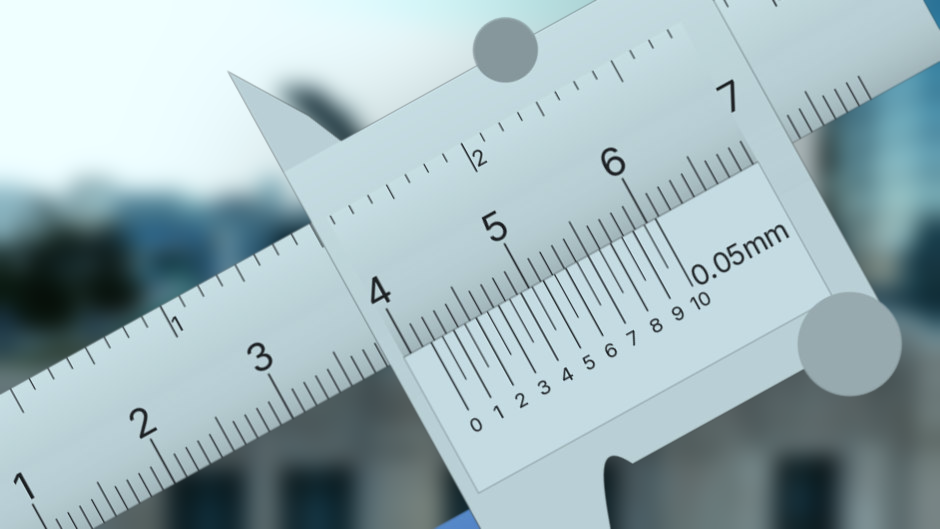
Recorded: 41.7 (mm)
